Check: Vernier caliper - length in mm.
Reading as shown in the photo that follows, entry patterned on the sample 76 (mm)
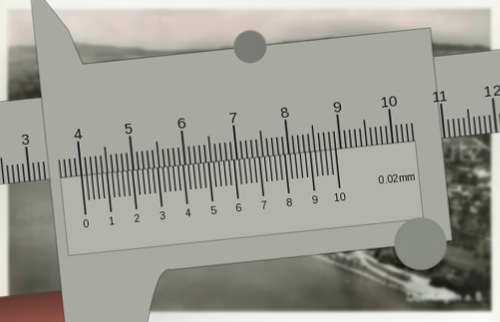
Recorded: 40.0 (mm)
